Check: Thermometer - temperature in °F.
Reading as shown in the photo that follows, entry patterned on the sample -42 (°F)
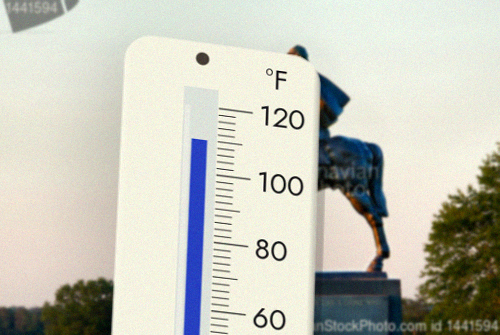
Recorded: 110 (°F)
